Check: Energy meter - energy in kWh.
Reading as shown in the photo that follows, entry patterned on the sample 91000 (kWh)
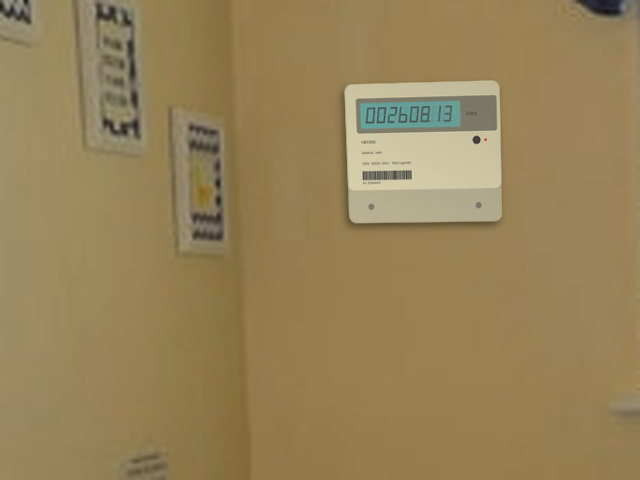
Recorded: 2608.13 (kWh)
